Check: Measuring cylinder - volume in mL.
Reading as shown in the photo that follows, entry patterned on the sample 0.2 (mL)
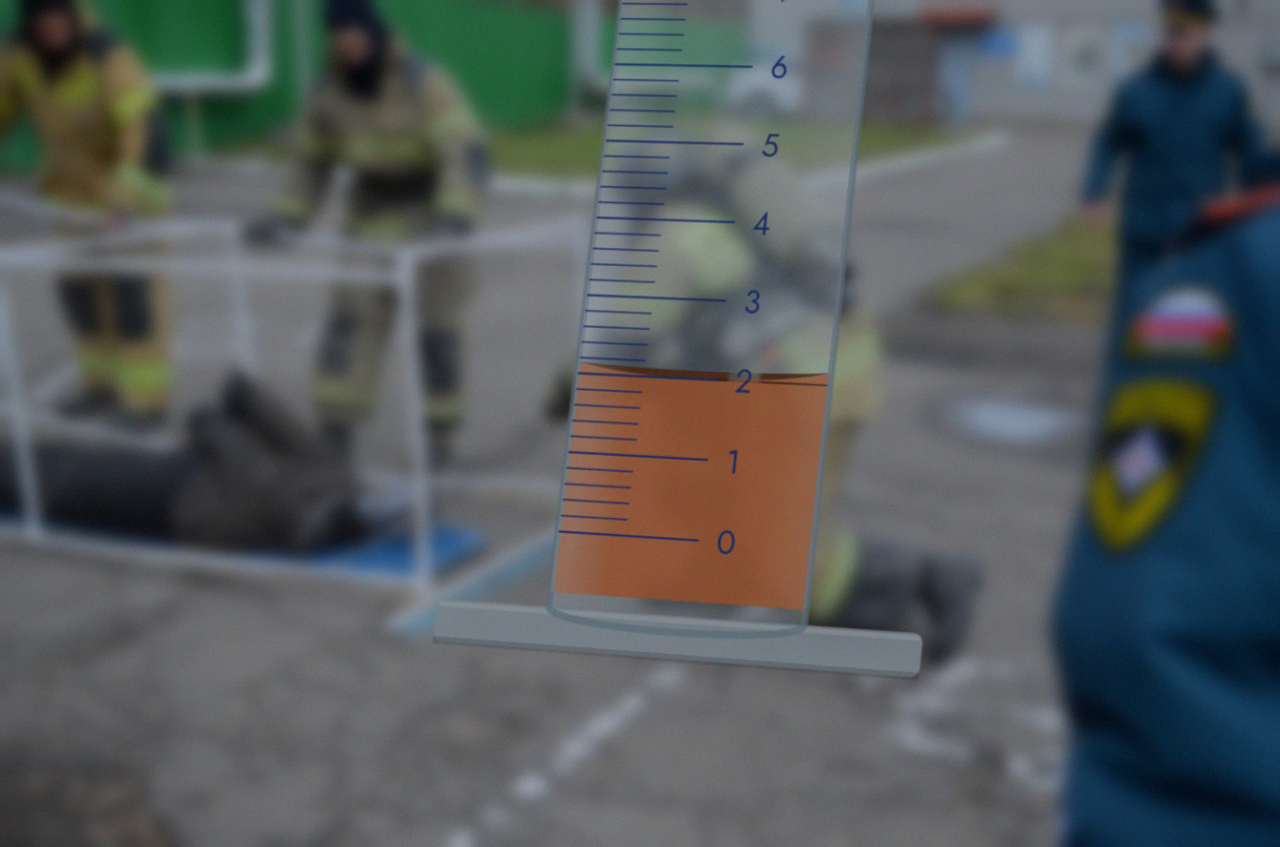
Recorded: 2 (mL)
